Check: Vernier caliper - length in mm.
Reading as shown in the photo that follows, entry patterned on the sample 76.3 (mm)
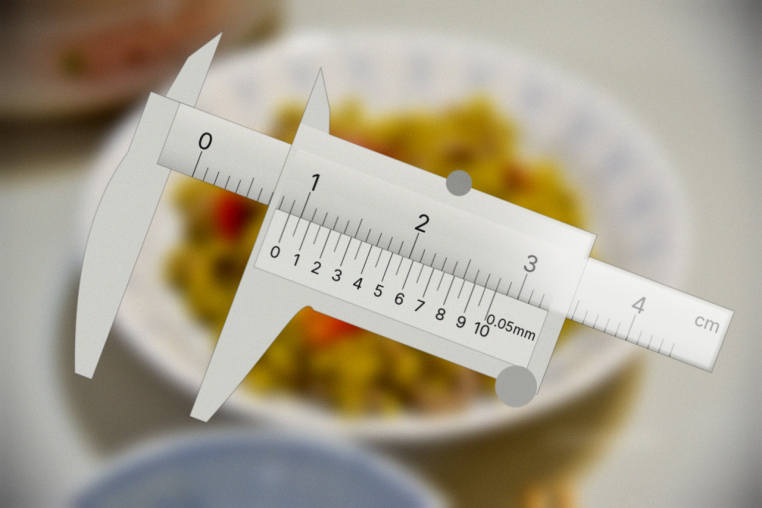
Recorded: 9.0 (mm)
